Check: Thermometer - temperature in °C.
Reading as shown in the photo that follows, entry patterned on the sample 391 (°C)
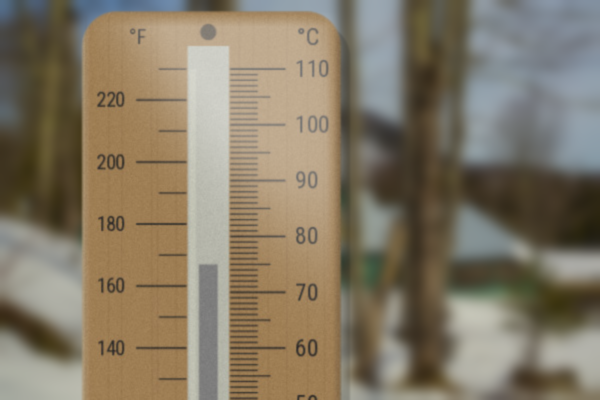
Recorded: 75 (°C)
